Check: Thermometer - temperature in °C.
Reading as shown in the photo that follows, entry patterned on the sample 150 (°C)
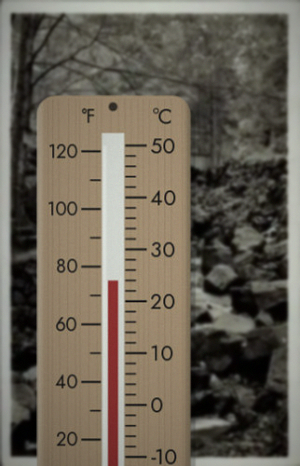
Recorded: 24 (°C)
